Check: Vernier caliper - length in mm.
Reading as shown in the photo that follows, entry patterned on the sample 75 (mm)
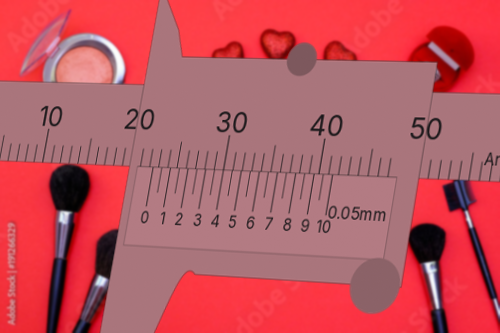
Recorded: 22.4 (mm)
